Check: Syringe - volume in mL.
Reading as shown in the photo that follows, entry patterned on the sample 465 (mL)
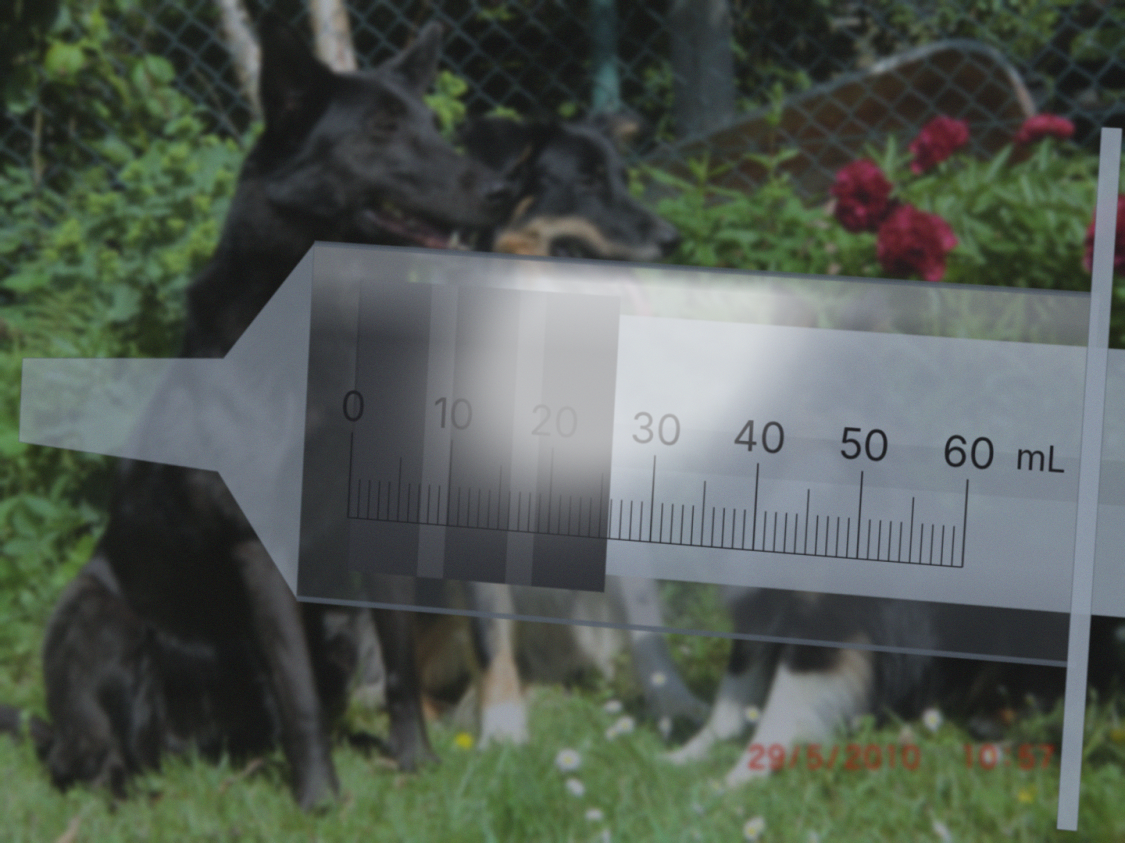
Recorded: 0 (mL)
